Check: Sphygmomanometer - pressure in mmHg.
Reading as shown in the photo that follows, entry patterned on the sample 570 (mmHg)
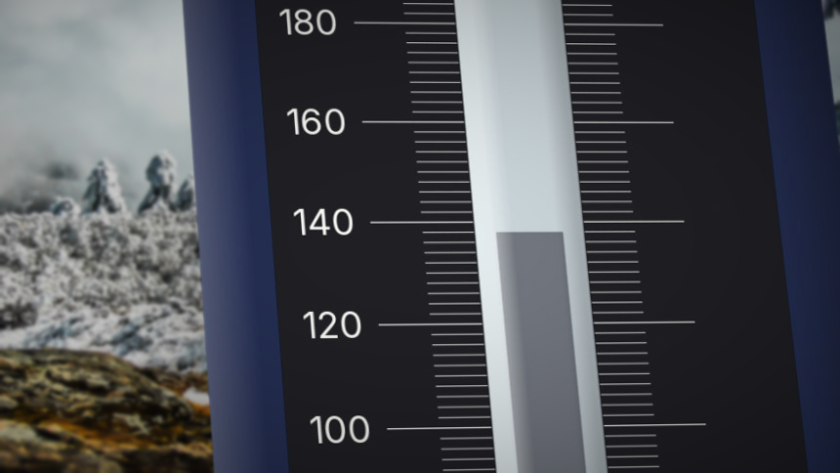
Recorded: 138 (mmHg)
